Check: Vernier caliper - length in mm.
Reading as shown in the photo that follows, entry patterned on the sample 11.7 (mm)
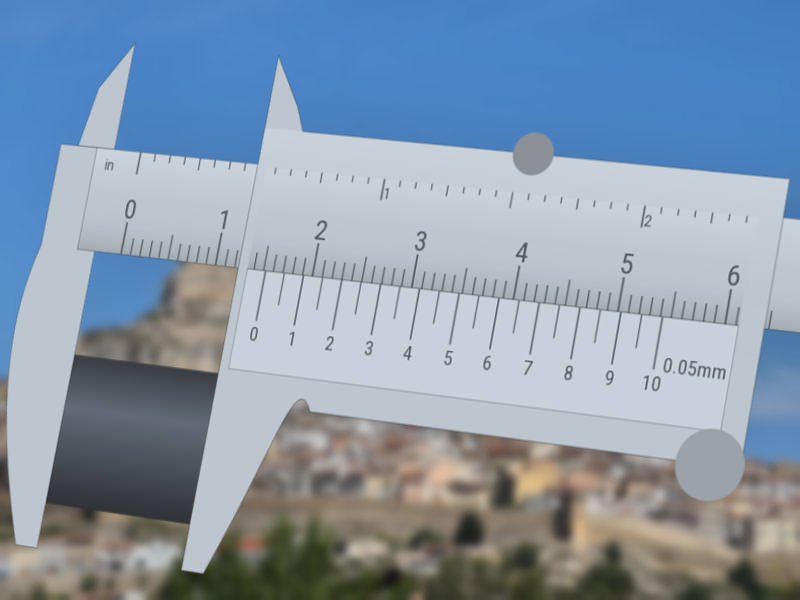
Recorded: 15.2 (mm)
